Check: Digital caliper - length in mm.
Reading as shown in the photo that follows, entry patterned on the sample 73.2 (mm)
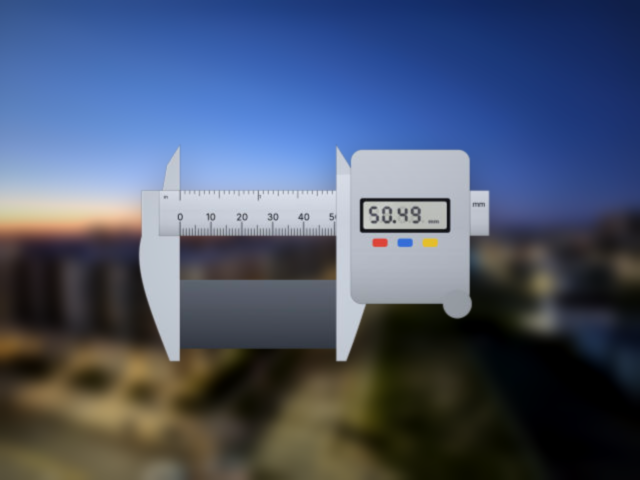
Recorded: 50.49 (mm)
